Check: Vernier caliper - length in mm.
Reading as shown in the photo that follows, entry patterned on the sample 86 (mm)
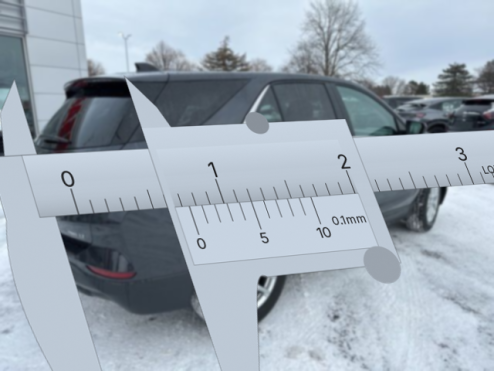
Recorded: 7.5 (mm)
